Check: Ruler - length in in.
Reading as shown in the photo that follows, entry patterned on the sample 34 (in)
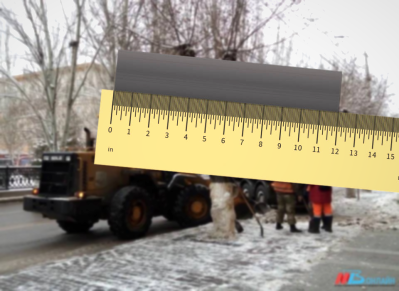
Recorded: 12 (in)
